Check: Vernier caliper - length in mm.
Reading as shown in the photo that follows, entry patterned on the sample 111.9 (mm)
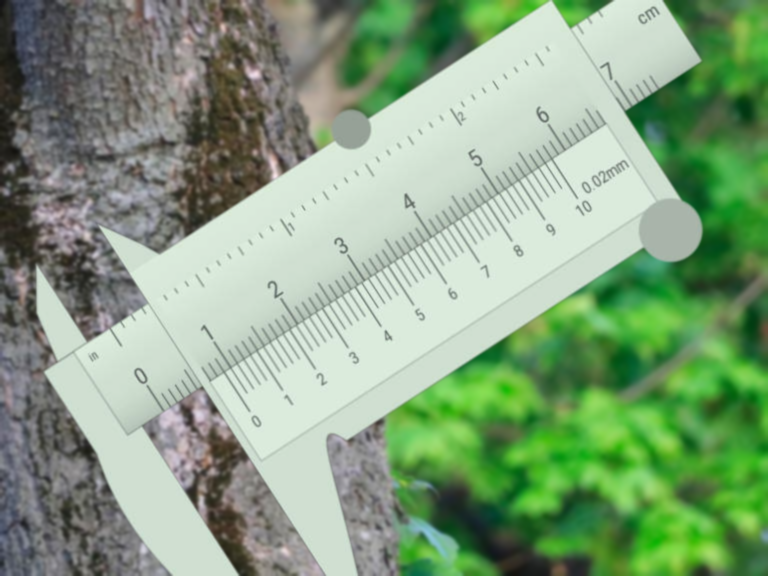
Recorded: 9.0 (mm)
